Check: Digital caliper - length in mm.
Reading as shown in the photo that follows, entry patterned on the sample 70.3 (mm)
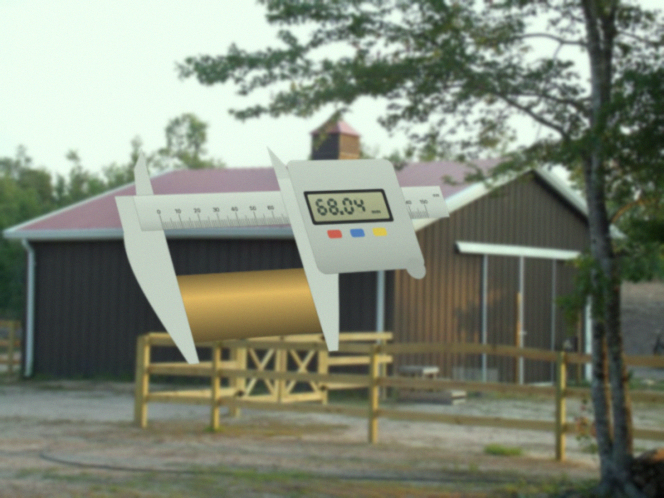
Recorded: 68.04 (mm)
